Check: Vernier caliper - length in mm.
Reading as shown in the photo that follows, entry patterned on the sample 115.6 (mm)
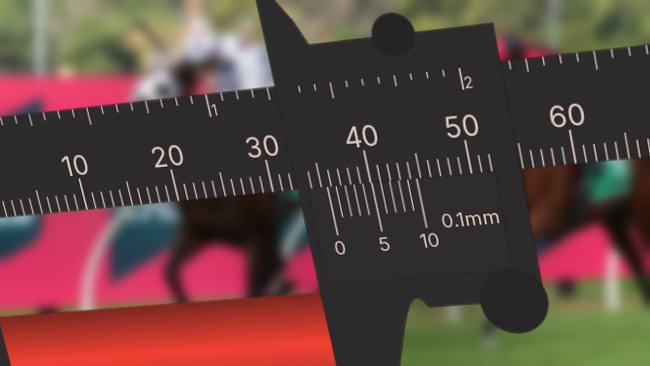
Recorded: 35.6 (mm)
